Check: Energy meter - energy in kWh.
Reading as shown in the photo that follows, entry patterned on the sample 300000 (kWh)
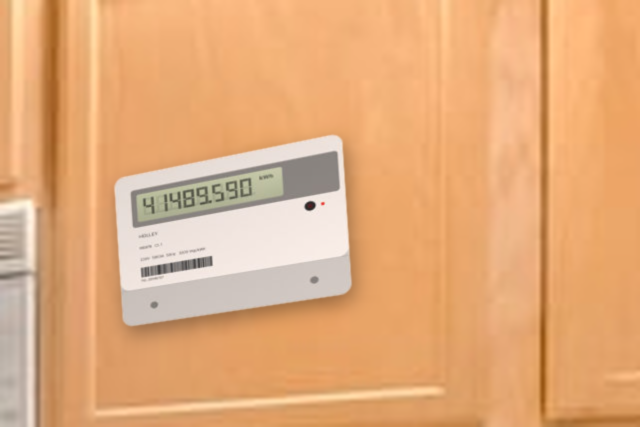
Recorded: 41489.590 (kWh)
